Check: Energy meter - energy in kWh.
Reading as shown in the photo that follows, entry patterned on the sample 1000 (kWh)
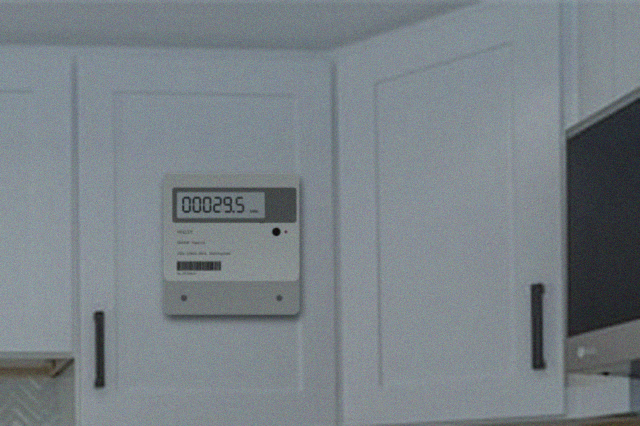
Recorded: 29.5 (kWh)
